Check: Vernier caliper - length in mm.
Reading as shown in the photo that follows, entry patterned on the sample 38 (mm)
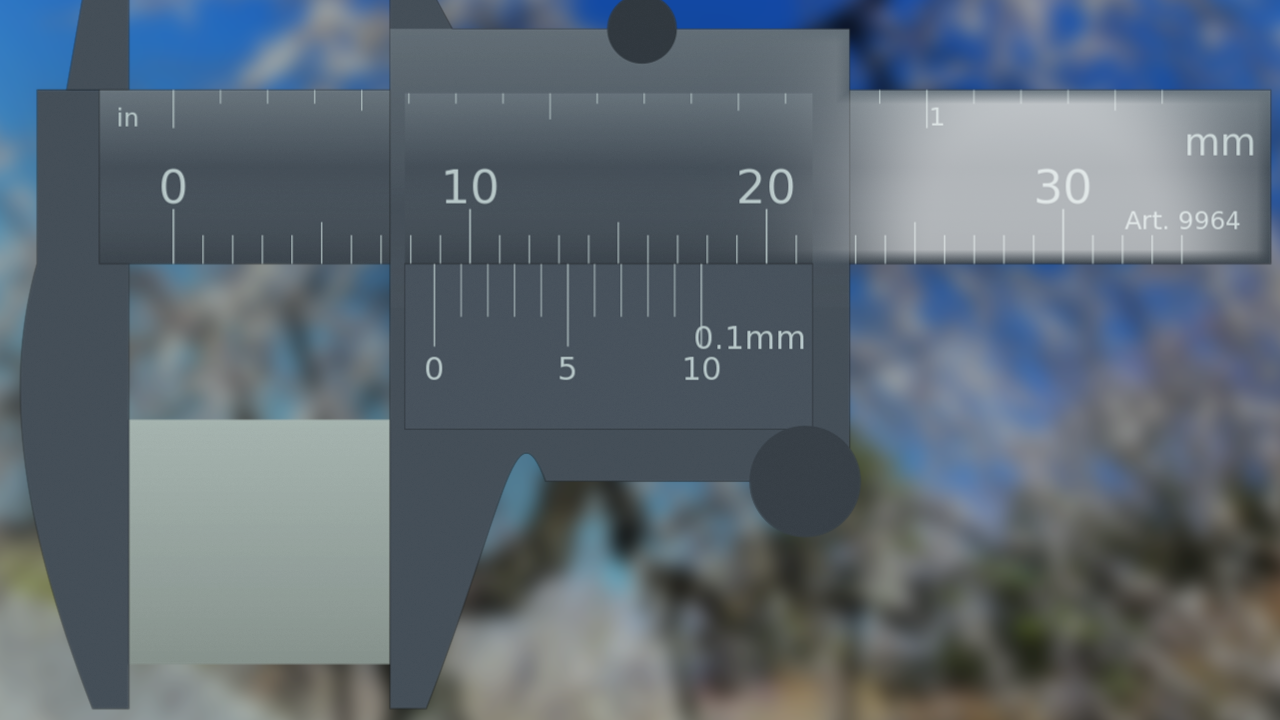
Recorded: 8.8 (mm)
